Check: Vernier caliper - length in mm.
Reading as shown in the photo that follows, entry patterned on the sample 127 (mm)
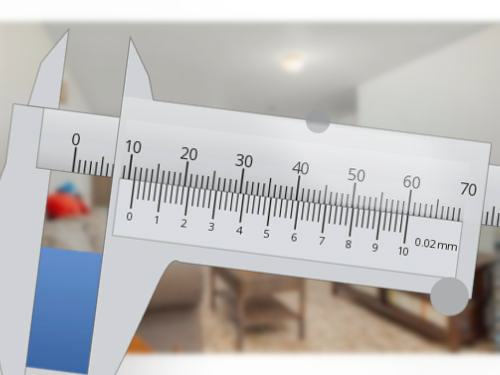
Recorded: 11.0 (mm)
